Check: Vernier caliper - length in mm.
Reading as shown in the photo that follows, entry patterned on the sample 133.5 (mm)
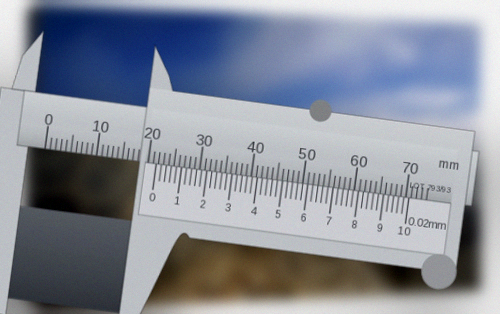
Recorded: 21.6 (mm)
